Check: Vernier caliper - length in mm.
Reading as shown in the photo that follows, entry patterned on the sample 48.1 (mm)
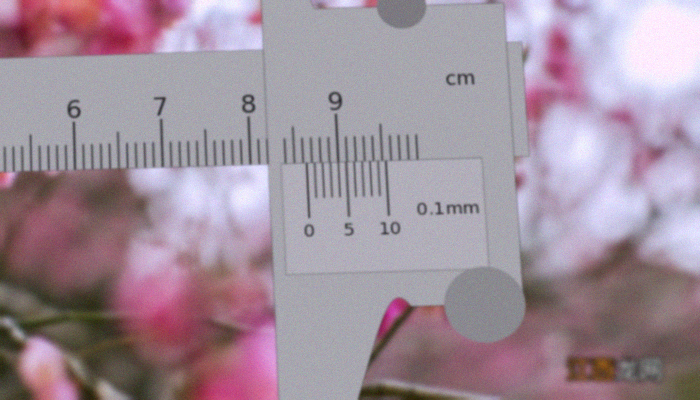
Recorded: 86.4 (mm)
